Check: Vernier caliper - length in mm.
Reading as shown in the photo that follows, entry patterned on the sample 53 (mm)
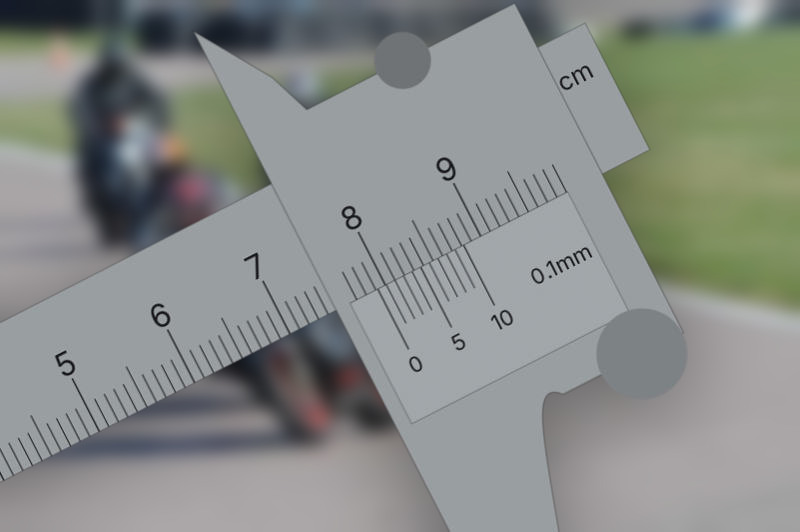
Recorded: 79.2 (mm)
